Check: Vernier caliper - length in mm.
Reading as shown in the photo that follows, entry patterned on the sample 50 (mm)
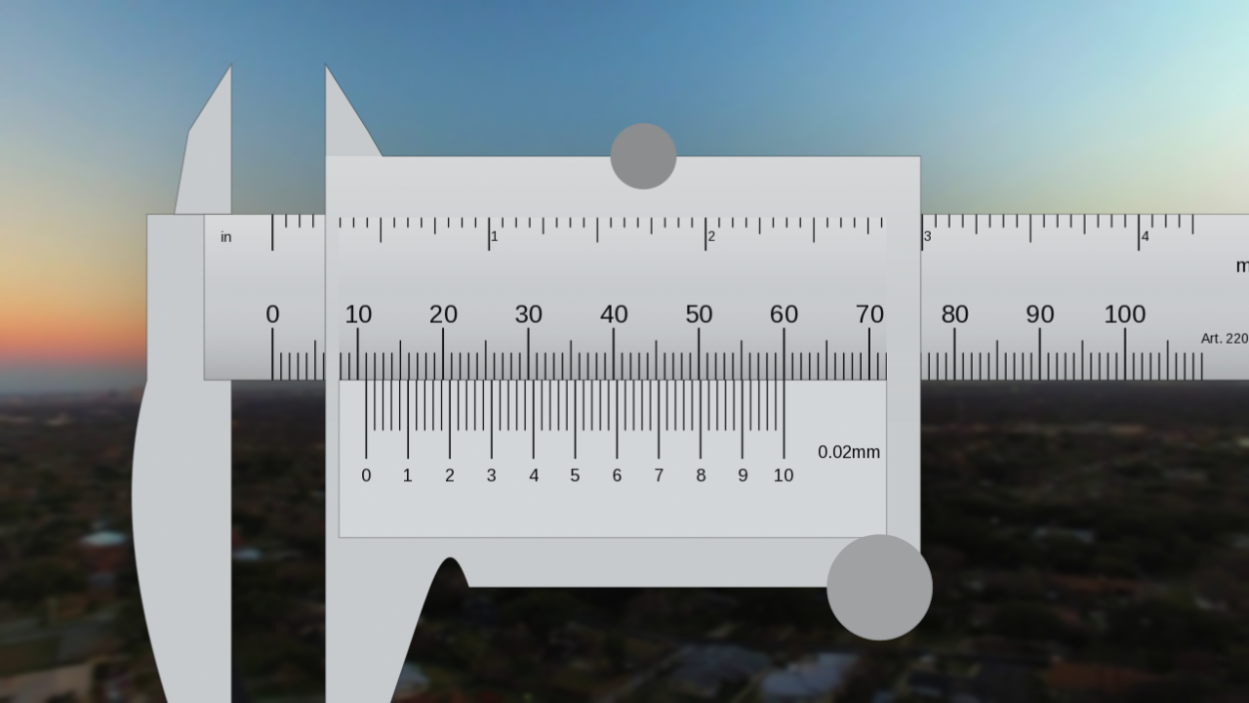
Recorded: 11.0 (mm)
